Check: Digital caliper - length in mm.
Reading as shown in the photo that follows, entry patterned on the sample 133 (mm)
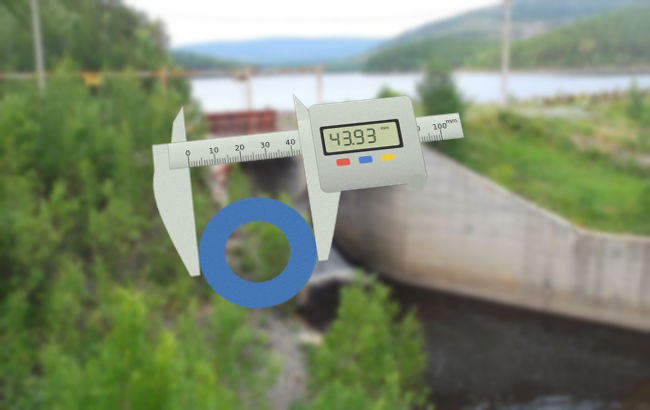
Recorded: 43.93 (mm)
